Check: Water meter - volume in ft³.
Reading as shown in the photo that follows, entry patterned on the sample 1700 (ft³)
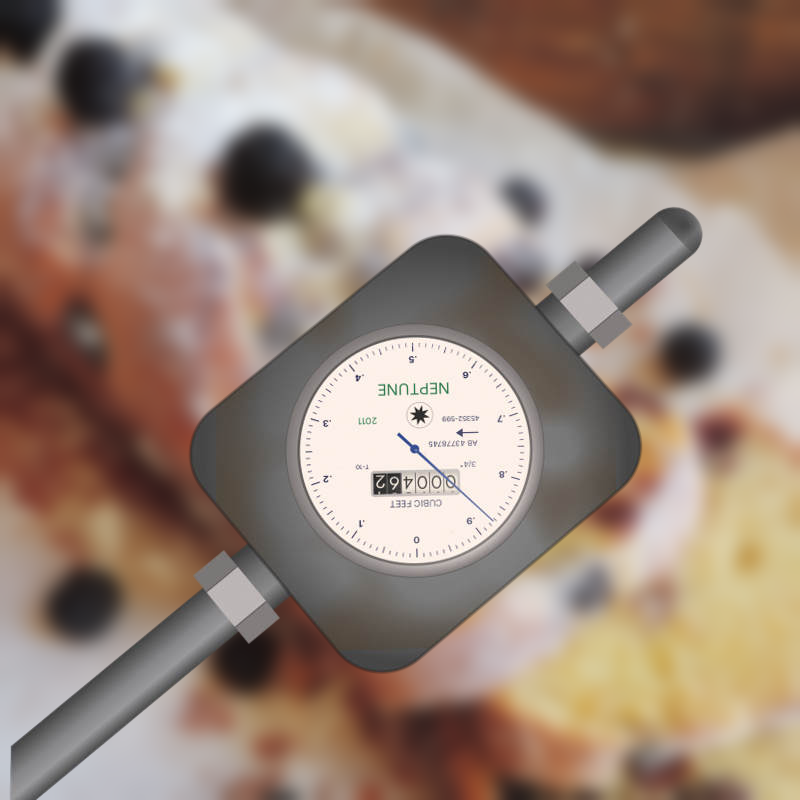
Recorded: 461.87 (ft³)
